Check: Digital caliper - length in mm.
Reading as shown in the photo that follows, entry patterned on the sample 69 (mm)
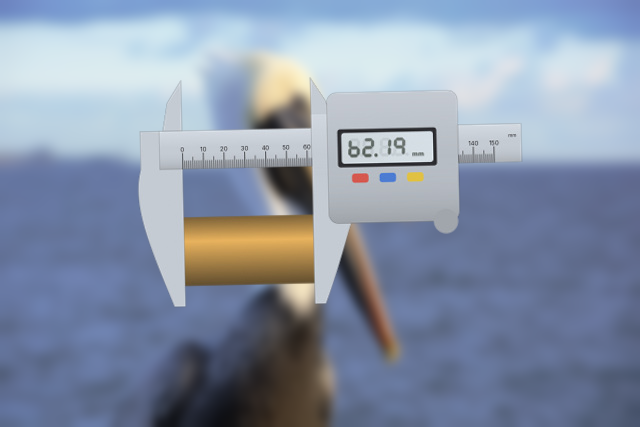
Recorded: 62.19 (mm)
